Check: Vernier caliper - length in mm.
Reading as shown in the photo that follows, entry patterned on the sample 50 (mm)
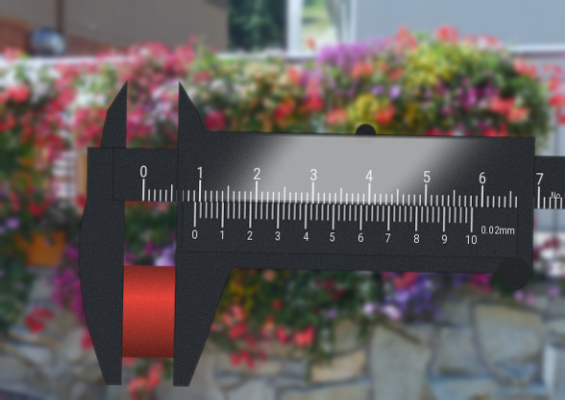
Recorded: 9.2 (mm)
